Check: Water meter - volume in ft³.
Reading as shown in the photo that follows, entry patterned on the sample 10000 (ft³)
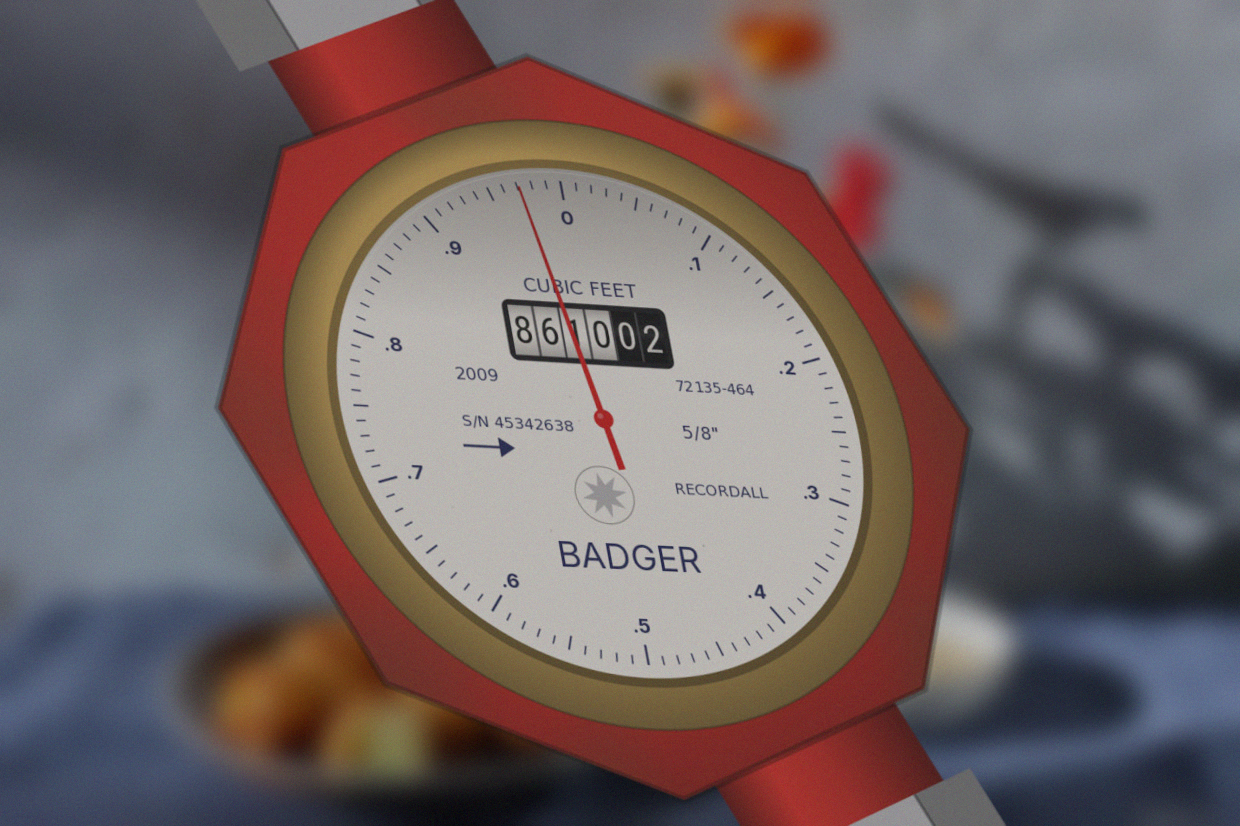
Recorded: 861001.97 (ft³)
